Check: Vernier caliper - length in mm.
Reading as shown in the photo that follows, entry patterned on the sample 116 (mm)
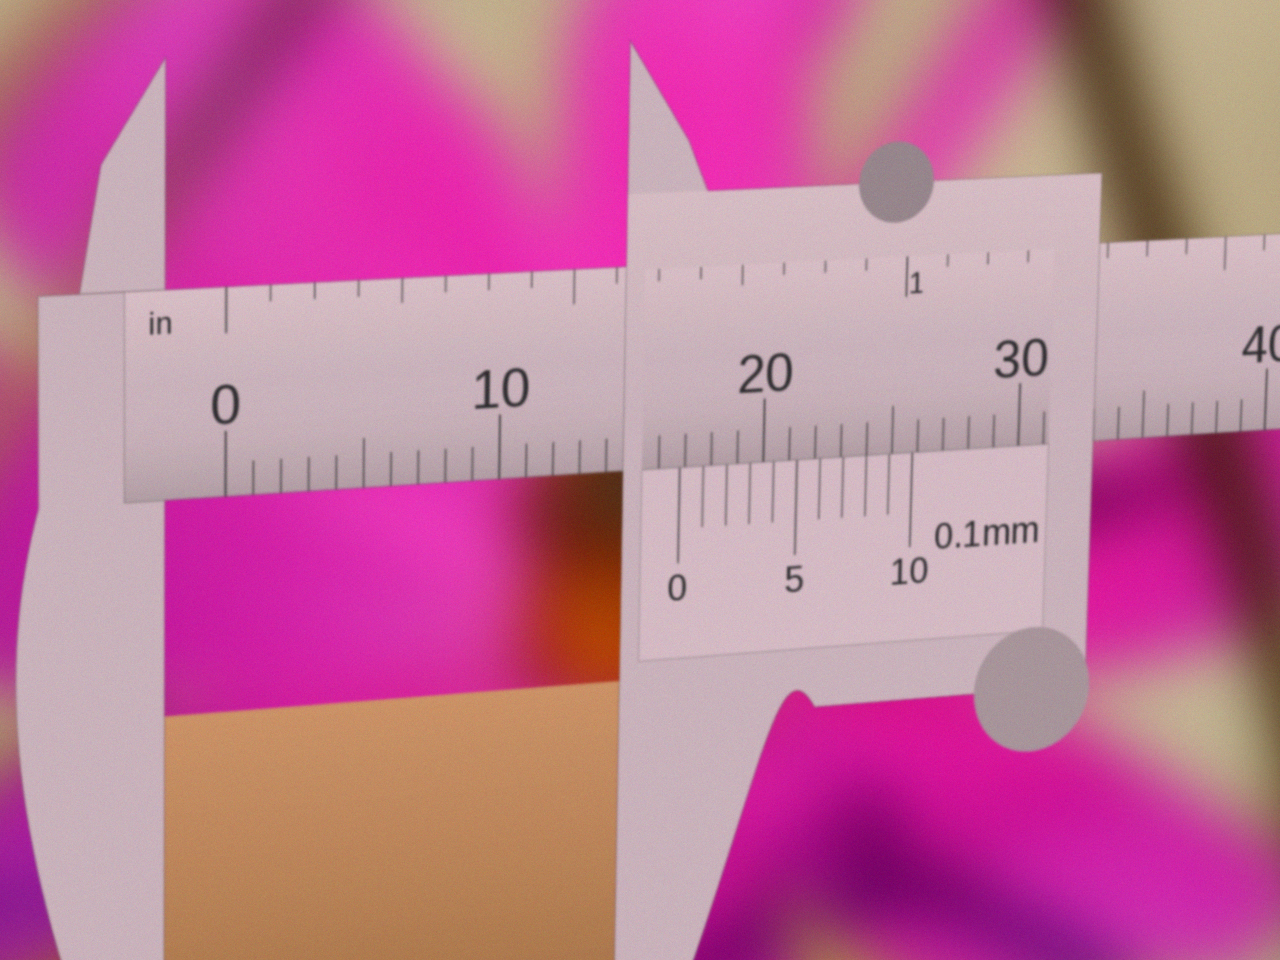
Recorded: 16.8 (mm)
